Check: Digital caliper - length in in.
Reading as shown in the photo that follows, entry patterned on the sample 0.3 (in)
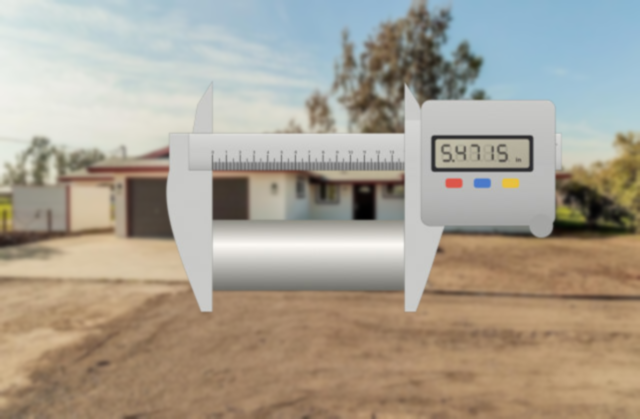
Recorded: 5.4715 (in)
